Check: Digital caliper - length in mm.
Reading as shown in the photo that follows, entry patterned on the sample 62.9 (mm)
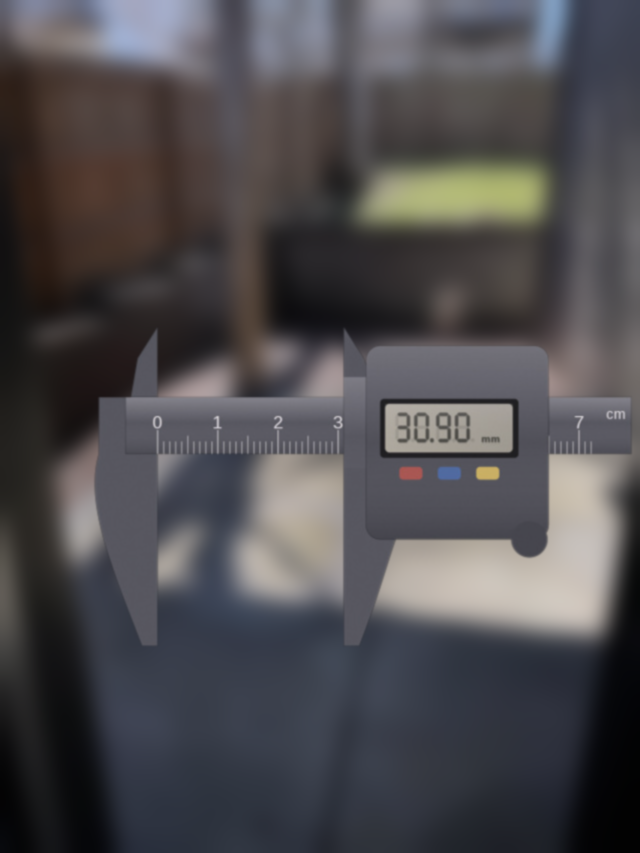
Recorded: 30.90 (mm)
